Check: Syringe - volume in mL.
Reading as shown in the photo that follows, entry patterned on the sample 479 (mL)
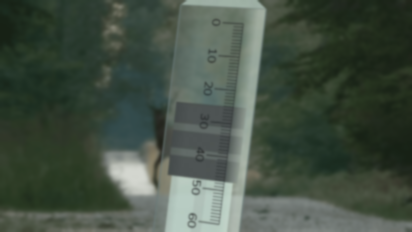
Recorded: 25 (mL)
